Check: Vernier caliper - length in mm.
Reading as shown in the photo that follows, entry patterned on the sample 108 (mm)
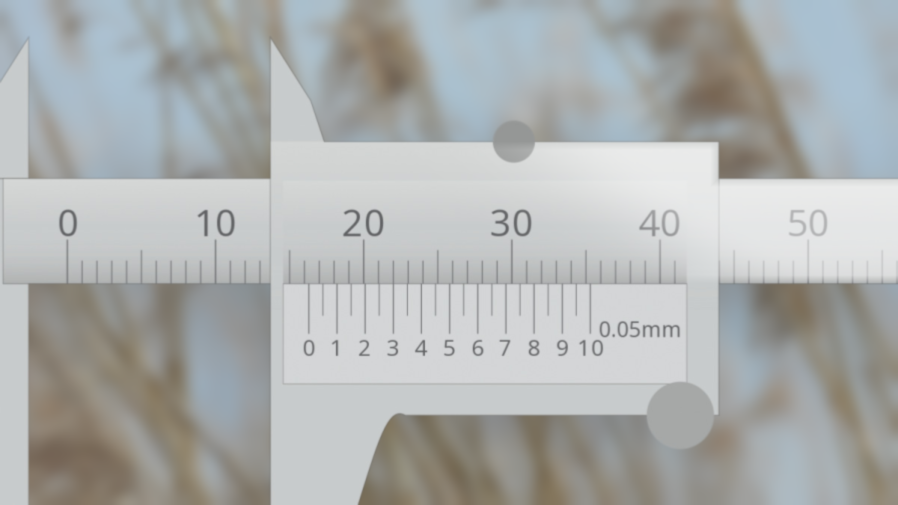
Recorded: 16.3 (mm)
